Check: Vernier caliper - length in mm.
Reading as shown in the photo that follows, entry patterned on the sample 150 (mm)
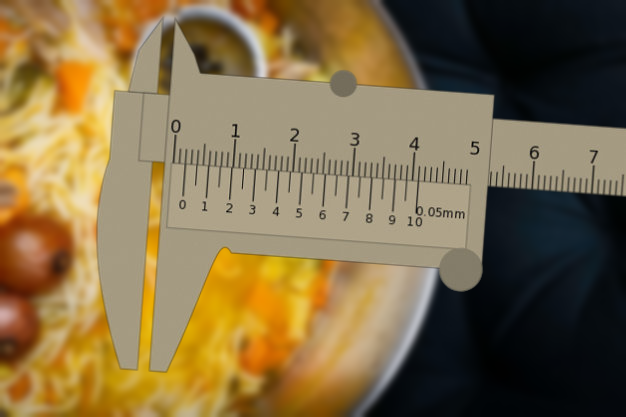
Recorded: 2.0 (mm)
